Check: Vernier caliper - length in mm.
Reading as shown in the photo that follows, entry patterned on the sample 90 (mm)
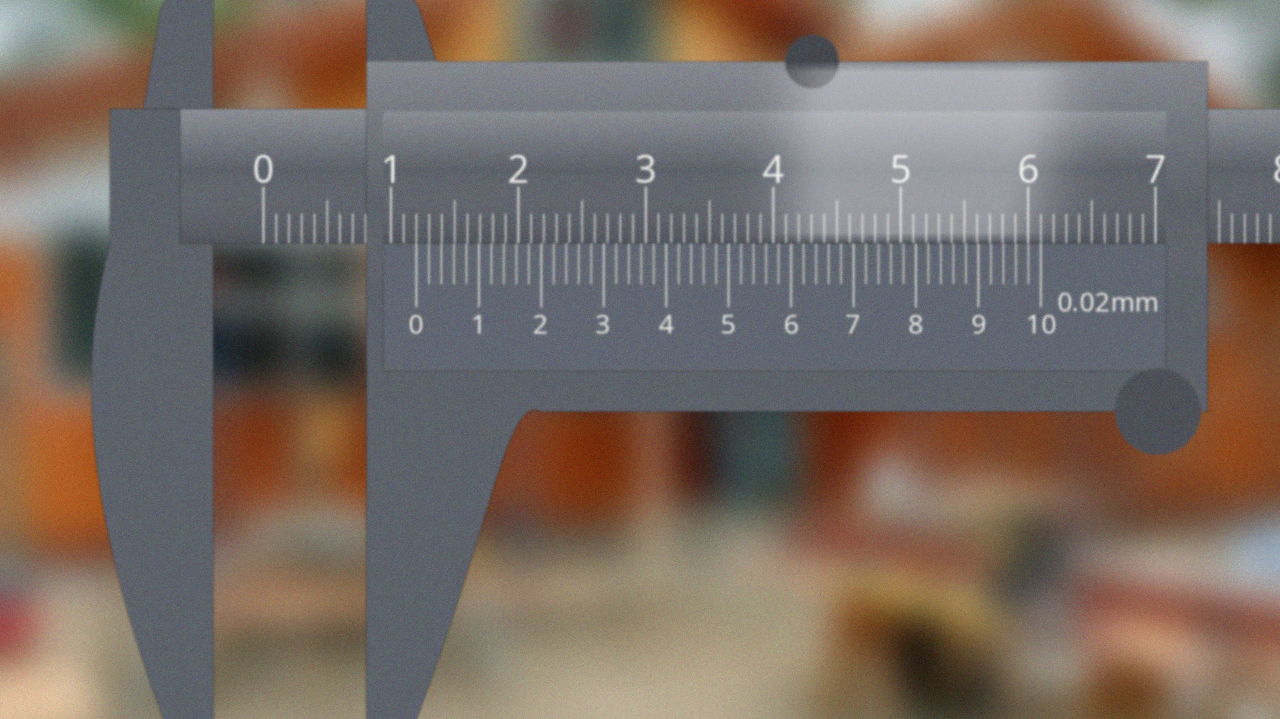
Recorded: 12.0 (mm)
